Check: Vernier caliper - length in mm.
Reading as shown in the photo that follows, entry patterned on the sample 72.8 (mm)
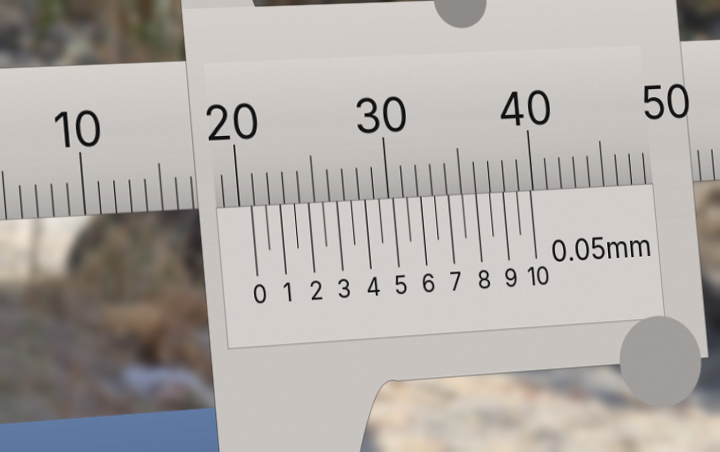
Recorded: 20.8 (mm)
